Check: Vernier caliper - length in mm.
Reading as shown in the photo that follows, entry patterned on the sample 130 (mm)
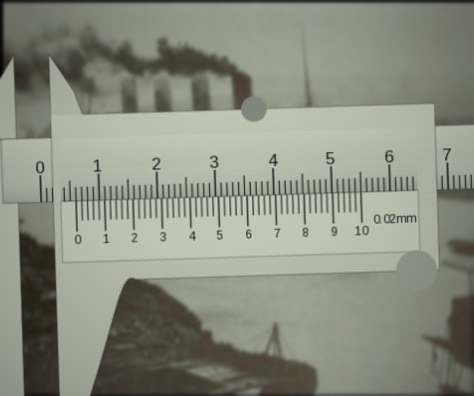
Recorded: 6.0 (mm)
